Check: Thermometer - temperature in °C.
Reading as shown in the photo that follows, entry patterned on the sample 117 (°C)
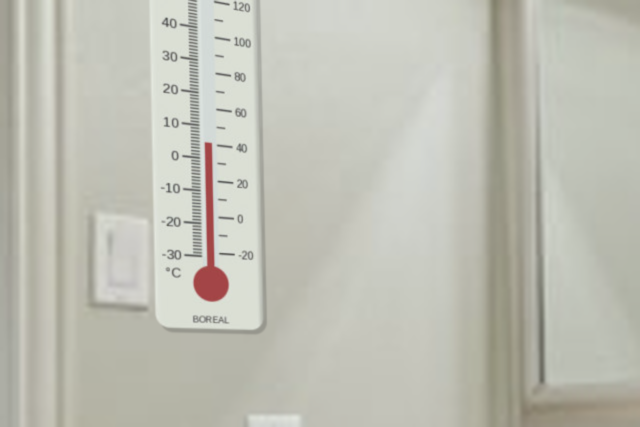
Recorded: 5 (°C)
